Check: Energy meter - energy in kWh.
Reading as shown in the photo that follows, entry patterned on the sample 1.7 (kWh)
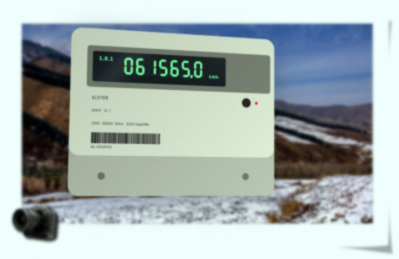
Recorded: 61565.0 (kWh)
